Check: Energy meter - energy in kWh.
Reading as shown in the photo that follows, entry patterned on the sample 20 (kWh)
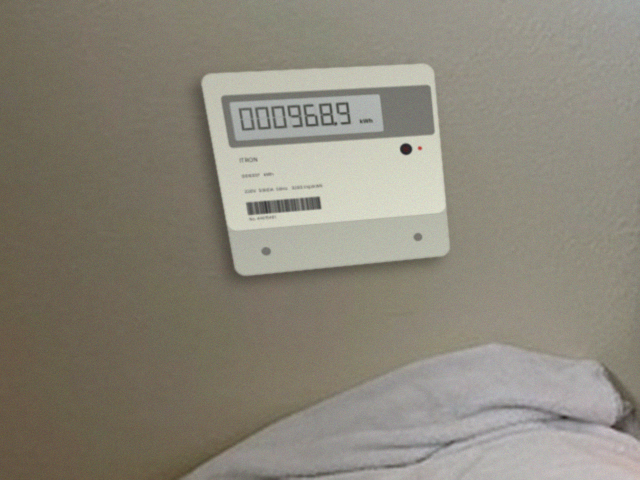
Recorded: 968.9 (kWh)
